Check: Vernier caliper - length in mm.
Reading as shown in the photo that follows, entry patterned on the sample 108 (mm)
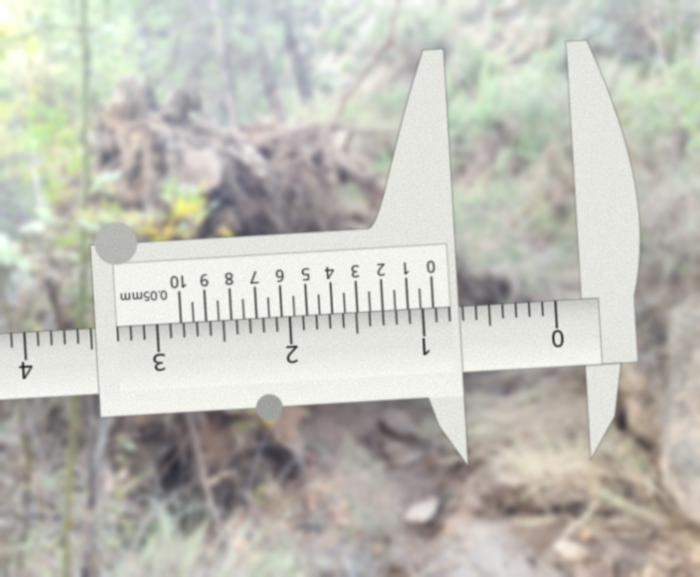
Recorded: 9.2 (mm)
